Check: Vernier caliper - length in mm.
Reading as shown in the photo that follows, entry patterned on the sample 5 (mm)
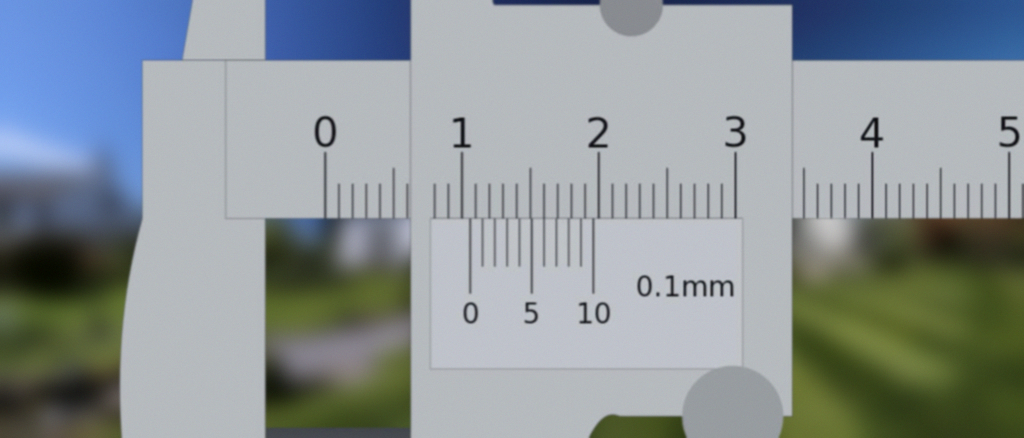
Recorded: 10.6 (mm)
